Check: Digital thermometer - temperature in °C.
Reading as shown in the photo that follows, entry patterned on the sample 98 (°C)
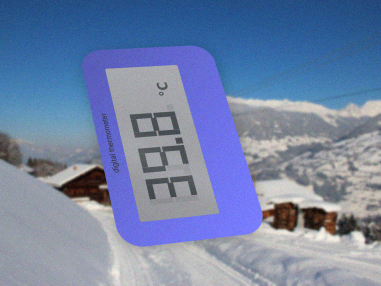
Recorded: 39.8 (°C)
